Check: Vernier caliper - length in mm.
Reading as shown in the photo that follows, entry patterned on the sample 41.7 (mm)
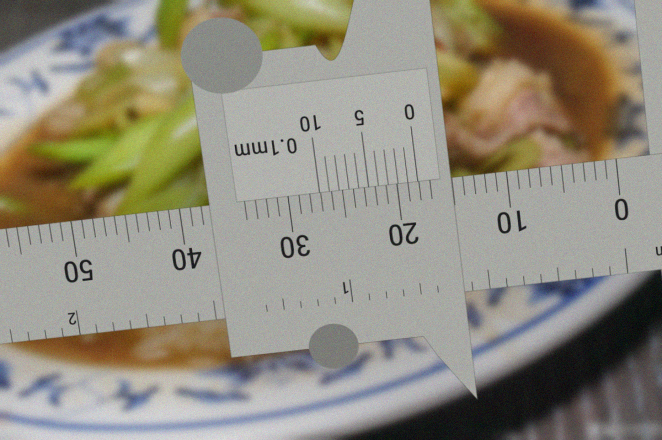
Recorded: 18.1 (mm)
